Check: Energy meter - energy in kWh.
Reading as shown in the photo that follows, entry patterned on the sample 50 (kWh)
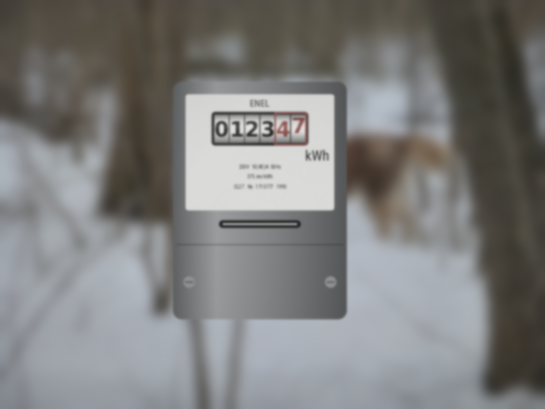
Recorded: 123.47 (kWh)
